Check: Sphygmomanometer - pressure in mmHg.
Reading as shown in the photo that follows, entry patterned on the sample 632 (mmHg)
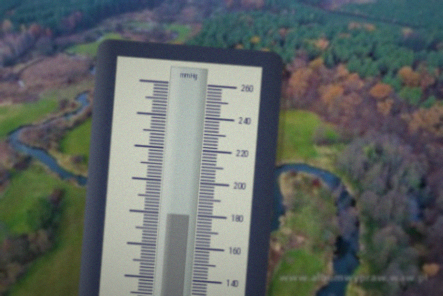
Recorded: 180 (mmHg)
